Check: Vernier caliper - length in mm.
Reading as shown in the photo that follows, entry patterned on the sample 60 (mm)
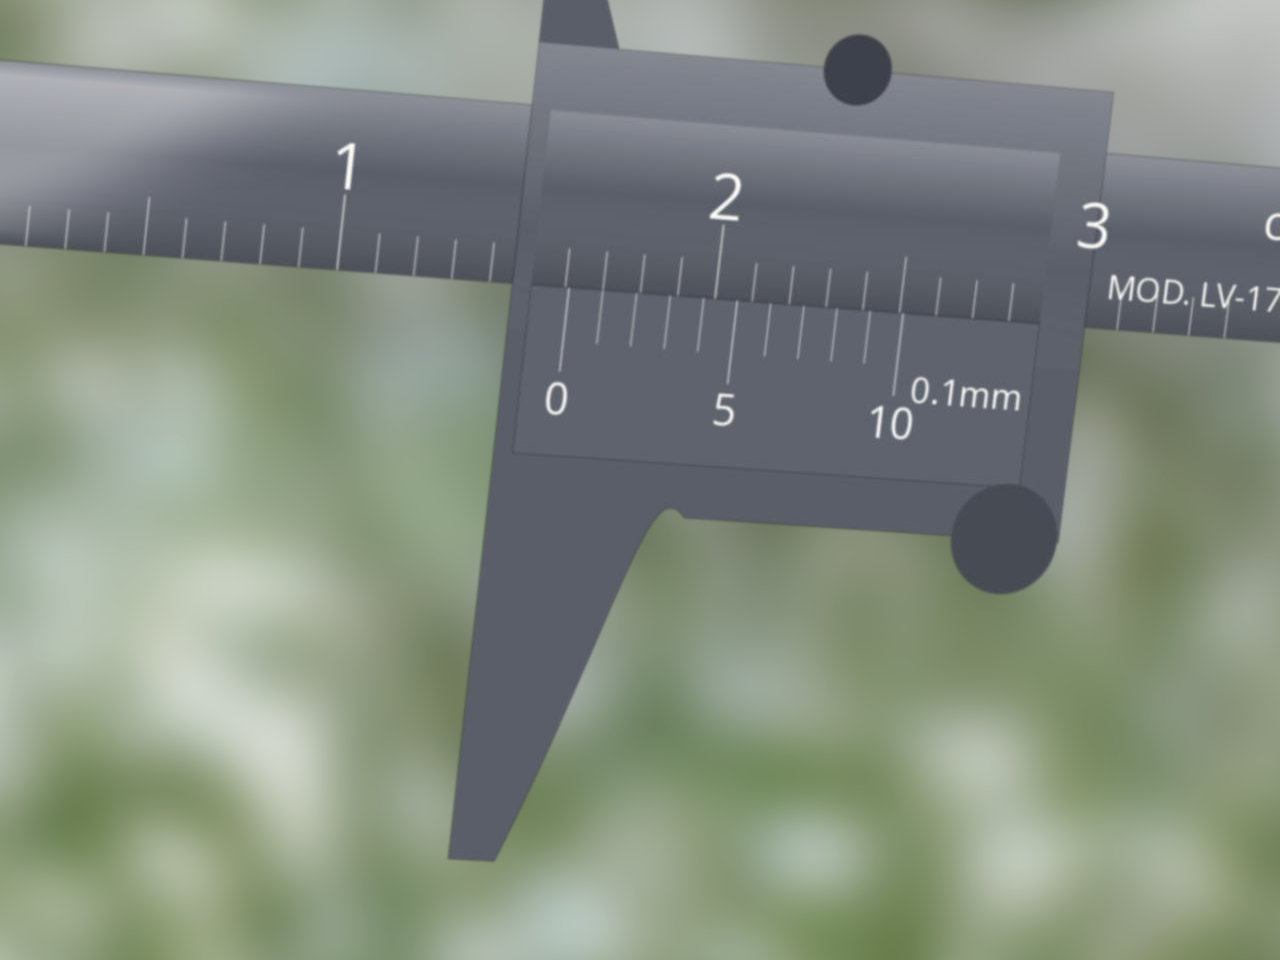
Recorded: 16.1 (mm)
